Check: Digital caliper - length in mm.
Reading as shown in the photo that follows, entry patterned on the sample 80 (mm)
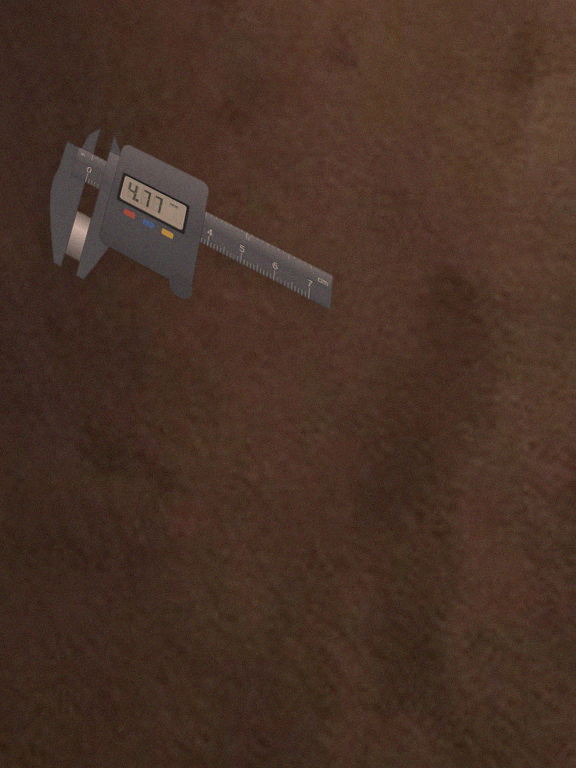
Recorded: 4.77 (mm)
